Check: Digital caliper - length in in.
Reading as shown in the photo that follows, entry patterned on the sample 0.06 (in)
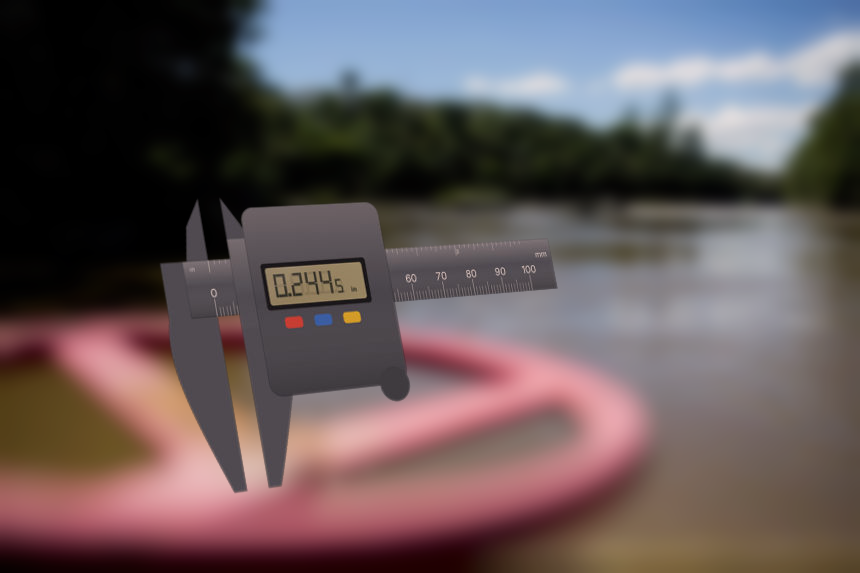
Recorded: 0.2445 (in)
